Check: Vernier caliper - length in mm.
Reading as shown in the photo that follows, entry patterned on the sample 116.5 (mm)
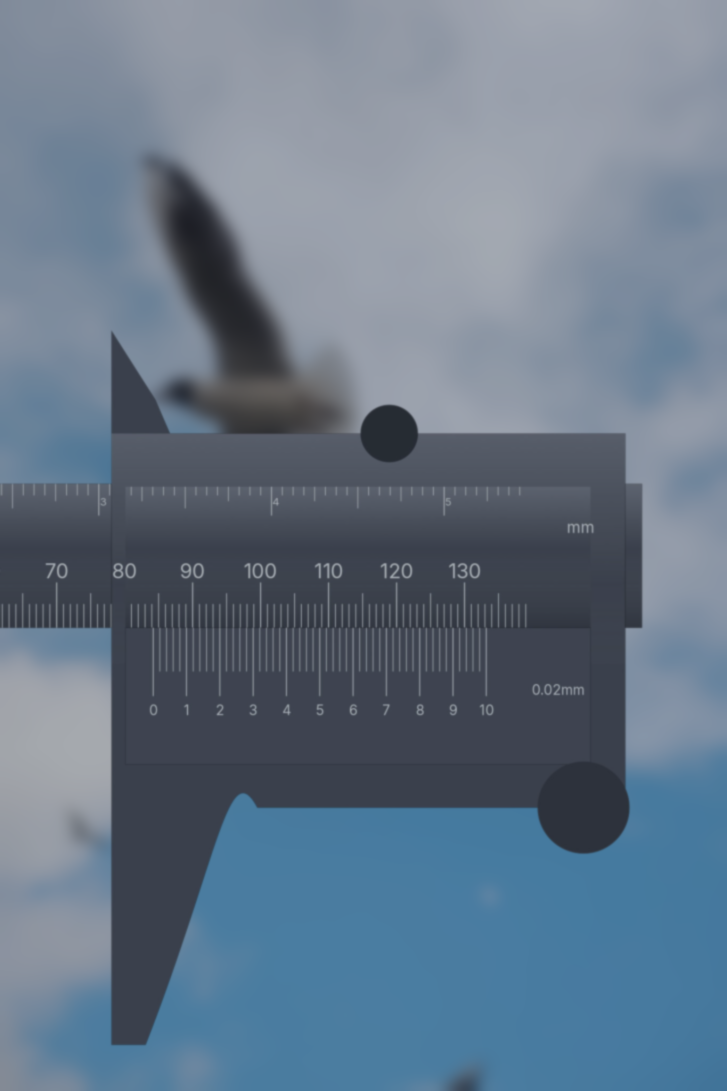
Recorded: 84.2 (mm)
